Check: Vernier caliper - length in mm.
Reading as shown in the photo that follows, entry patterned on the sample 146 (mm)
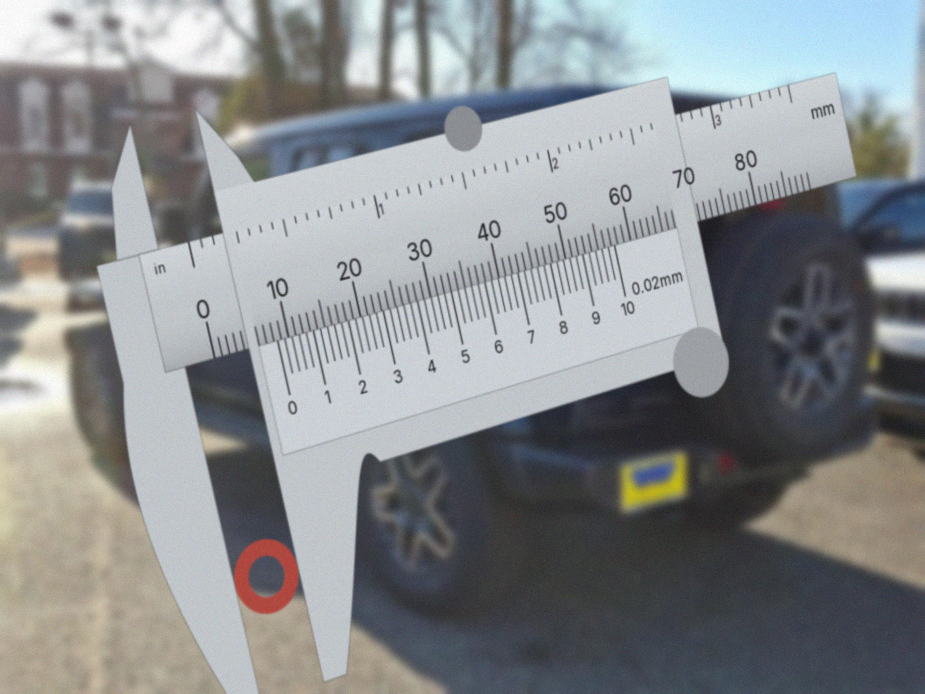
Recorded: 8.5 (mm)
